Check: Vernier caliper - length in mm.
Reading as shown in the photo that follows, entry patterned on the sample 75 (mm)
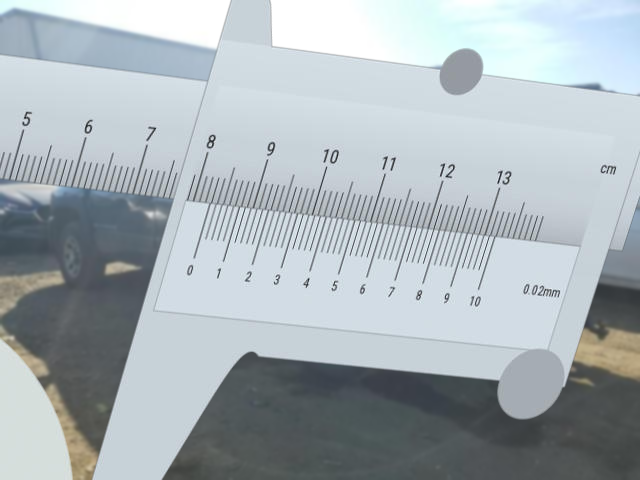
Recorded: 82.8 (mm)
